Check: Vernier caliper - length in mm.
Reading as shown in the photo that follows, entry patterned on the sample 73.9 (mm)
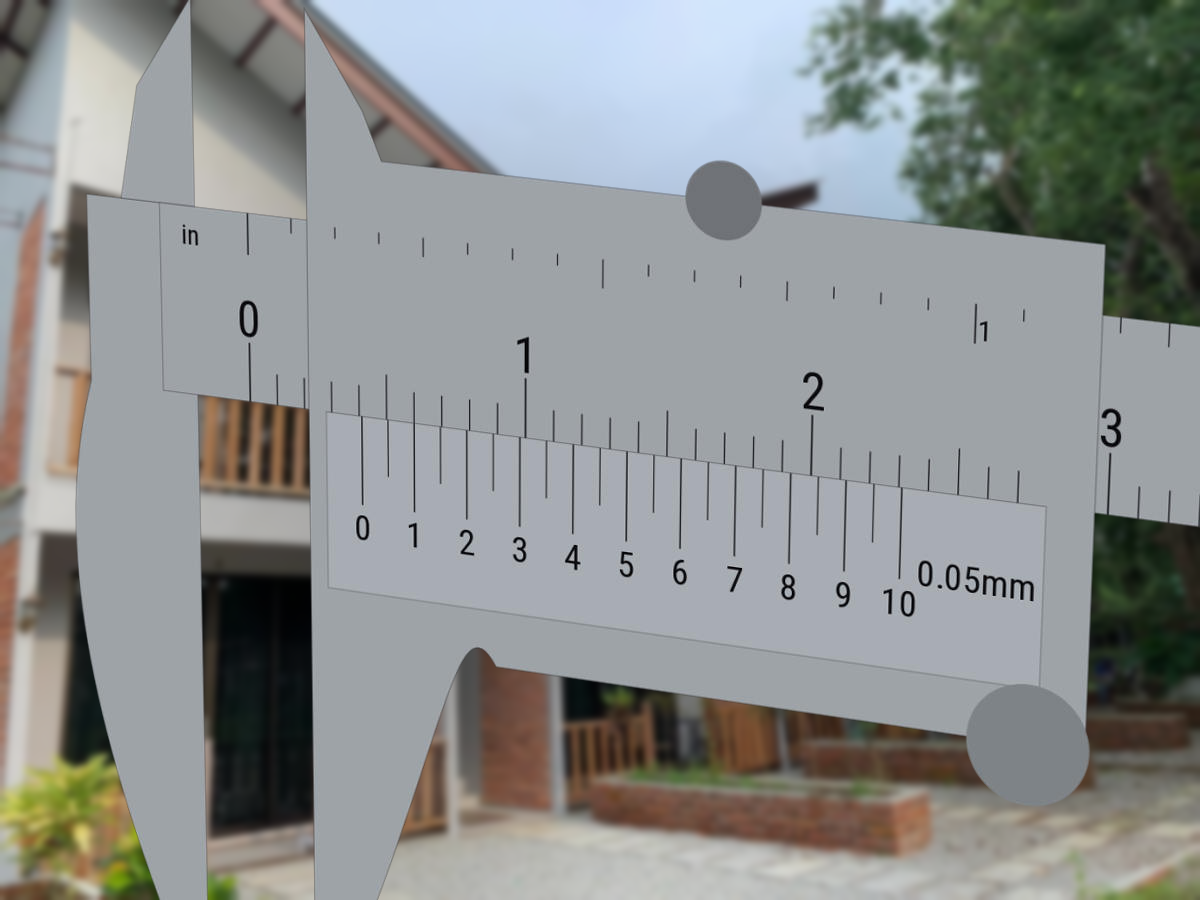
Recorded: 4.10 (mm)
